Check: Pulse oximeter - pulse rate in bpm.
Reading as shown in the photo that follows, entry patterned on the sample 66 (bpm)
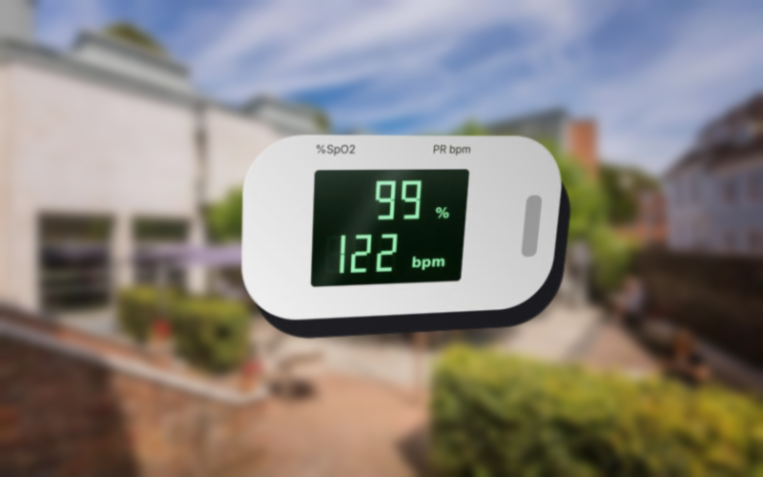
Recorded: 122 (bpm)
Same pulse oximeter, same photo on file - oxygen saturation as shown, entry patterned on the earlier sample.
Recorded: 99 (%)
